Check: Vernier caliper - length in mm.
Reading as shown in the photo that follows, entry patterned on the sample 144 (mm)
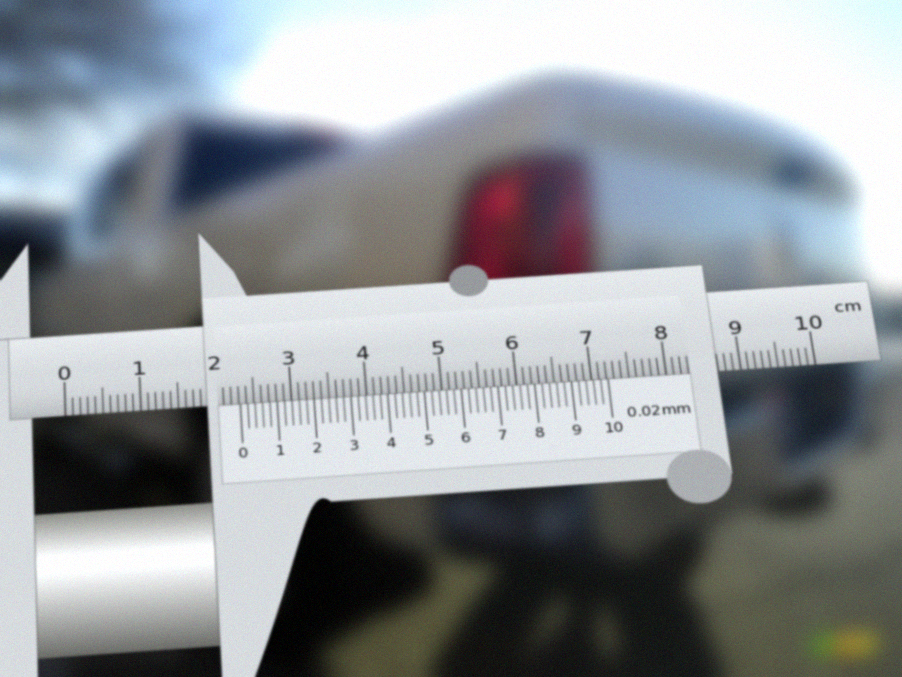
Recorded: 23.2 (mm)
